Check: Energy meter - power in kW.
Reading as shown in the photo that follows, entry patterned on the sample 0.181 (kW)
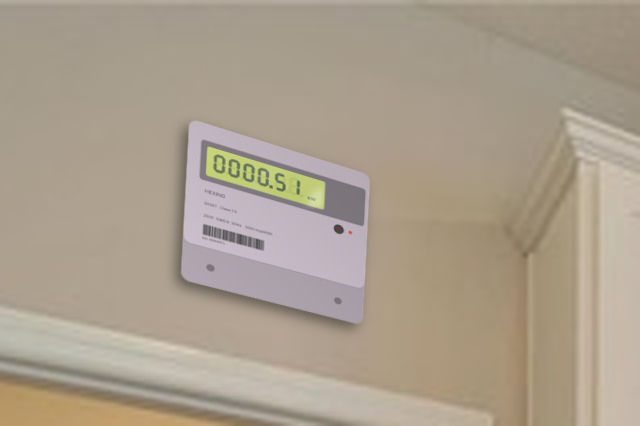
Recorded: 0.51 (kW)
